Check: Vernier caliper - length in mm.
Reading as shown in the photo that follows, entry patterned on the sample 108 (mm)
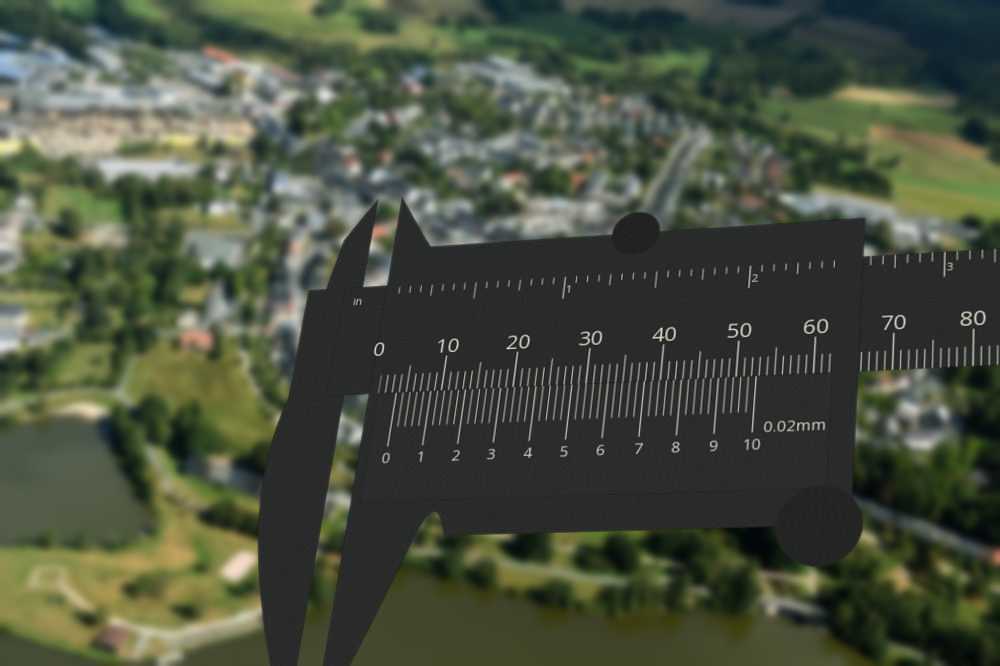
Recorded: 3.6 (mm)
